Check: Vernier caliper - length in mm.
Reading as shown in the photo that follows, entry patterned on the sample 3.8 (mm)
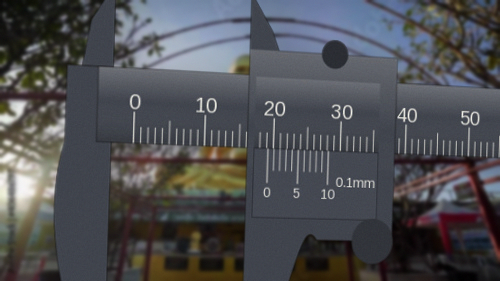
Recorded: 19.2 (mm)
